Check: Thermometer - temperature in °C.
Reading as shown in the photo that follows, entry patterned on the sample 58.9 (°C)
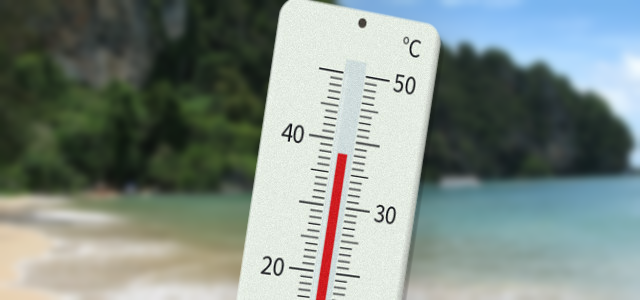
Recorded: 38 (°C)
